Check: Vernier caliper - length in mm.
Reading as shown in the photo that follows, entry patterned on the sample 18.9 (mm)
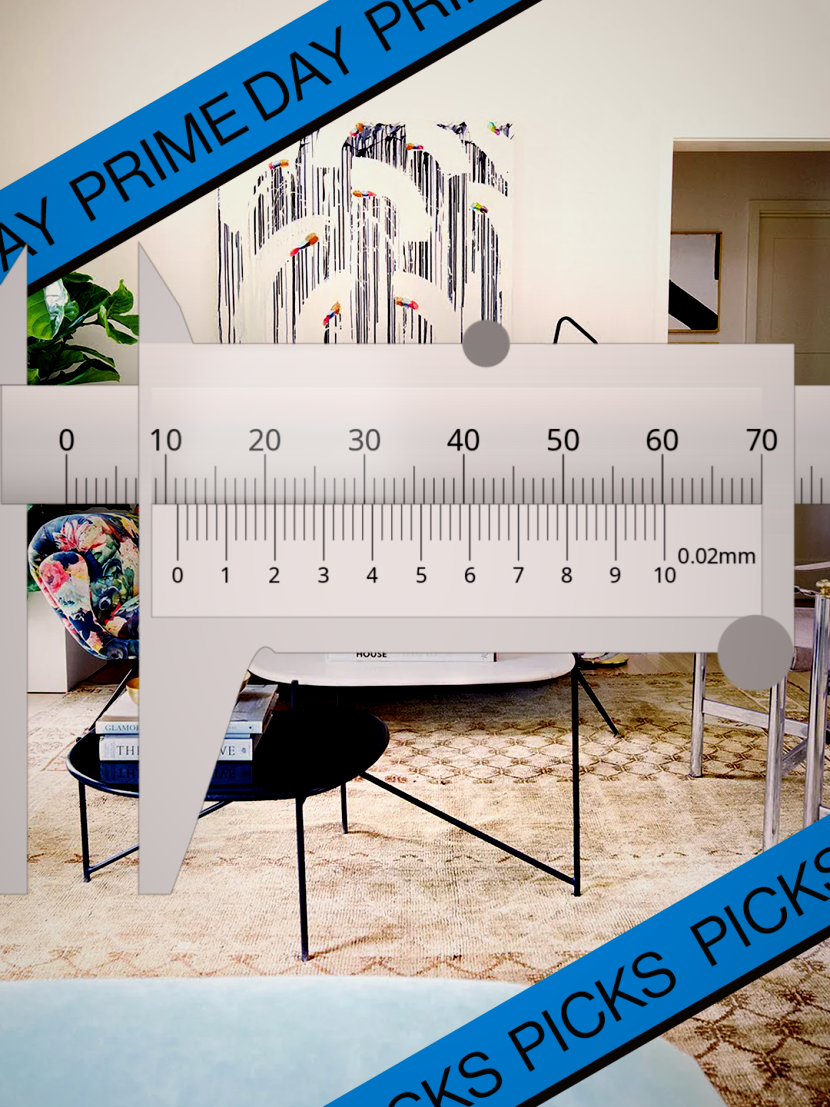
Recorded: 11.2 (mm)
